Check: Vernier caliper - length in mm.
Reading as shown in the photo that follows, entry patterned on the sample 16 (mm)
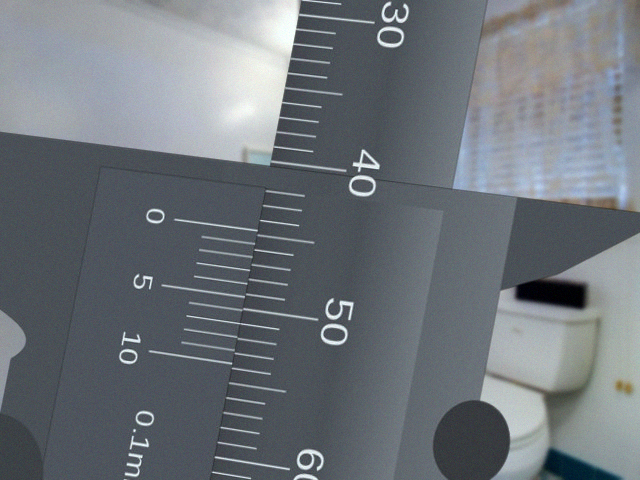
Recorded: 44.7 (mm)
